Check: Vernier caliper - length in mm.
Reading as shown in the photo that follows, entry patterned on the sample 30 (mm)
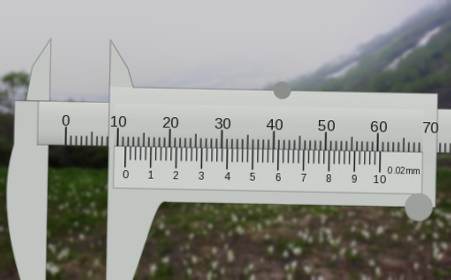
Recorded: 11.5 (mm)
